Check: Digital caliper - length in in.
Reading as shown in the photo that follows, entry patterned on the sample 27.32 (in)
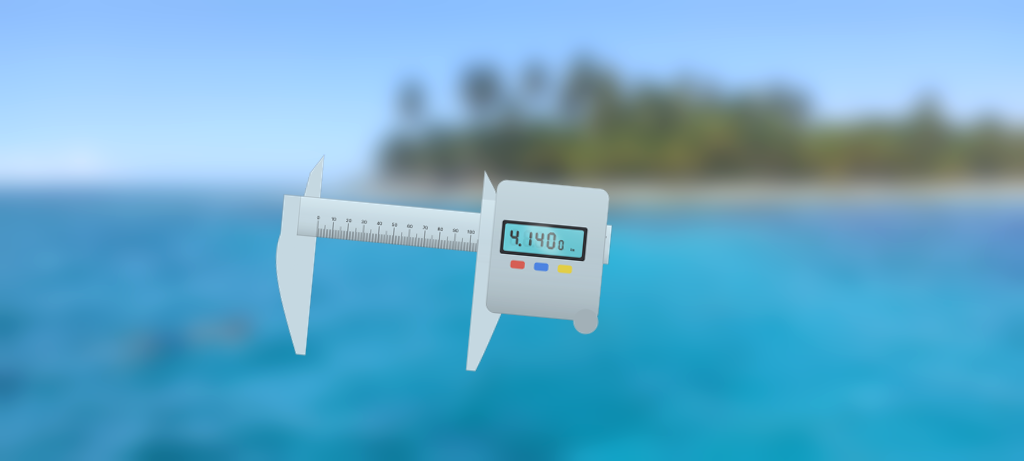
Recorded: 4.1400 (in)
